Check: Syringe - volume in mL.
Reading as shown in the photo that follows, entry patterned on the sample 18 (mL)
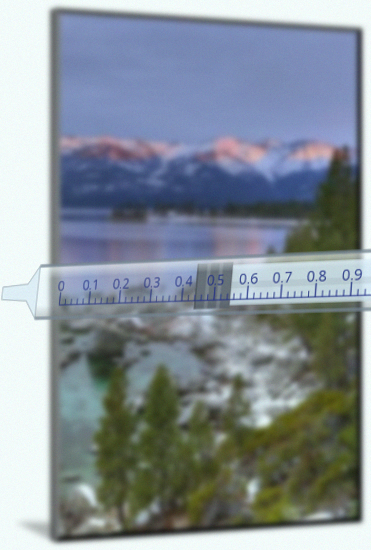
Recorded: 0.44 (mL)
